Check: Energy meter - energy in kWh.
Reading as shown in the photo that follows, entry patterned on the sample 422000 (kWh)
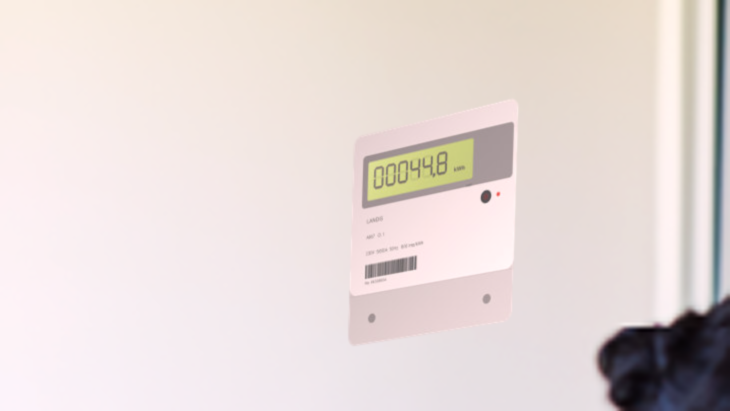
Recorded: 44.8 (kWh)
